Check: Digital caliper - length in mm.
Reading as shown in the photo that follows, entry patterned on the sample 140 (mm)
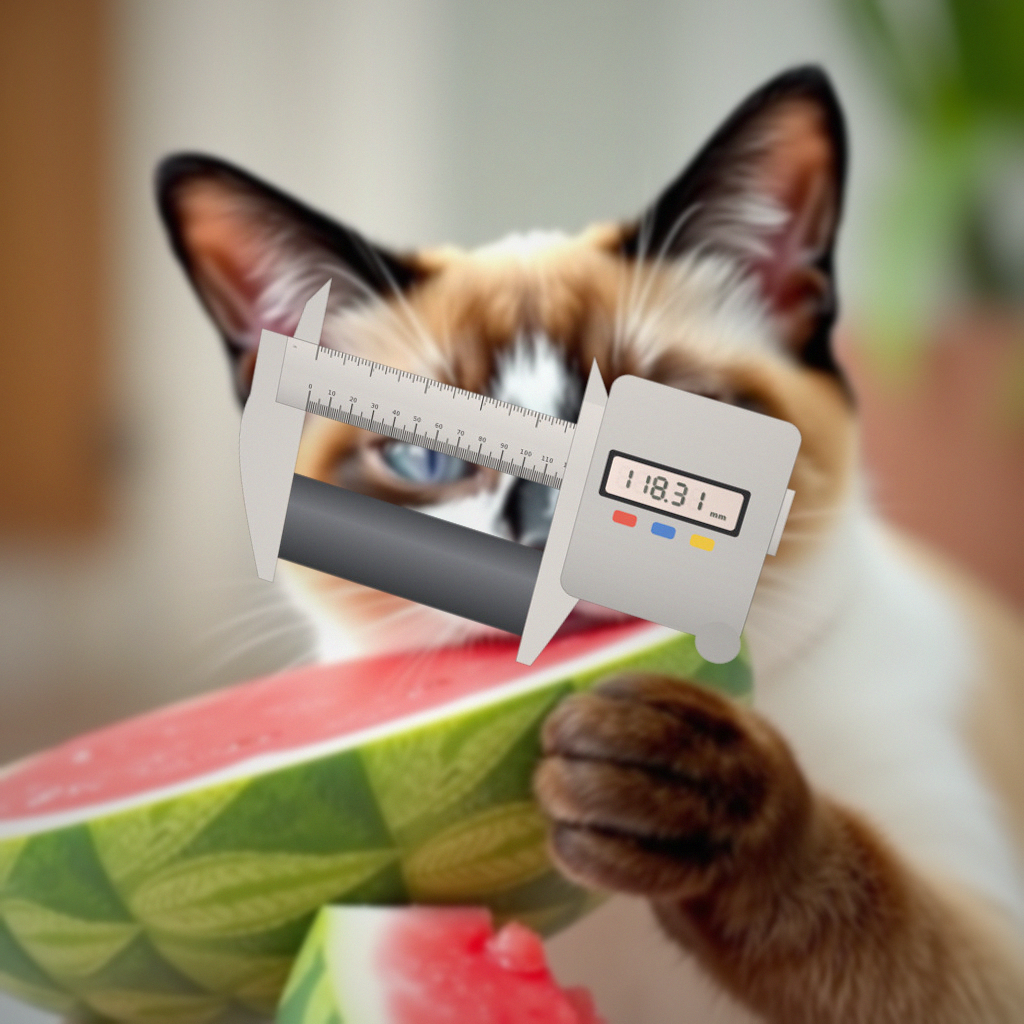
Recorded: 118.31 (mm)
